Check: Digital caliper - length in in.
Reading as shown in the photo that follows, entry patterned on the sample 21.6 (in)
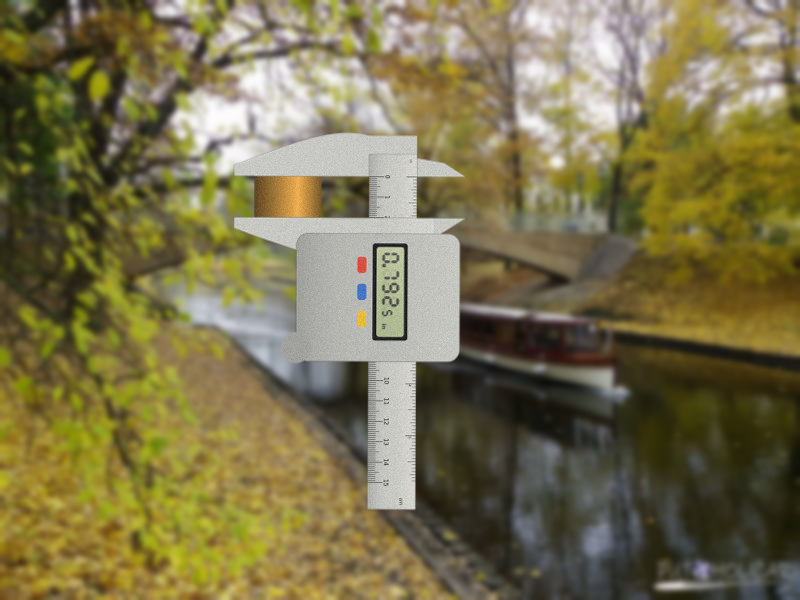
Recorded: 0.7925 (in)
